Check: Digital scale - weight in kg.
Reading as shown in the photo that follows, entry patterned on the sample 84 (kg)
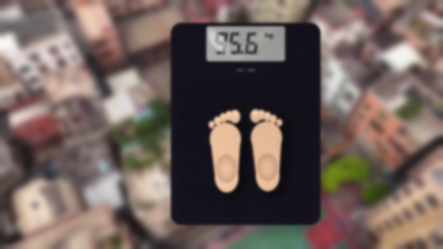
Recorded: 95.6 (kg)
